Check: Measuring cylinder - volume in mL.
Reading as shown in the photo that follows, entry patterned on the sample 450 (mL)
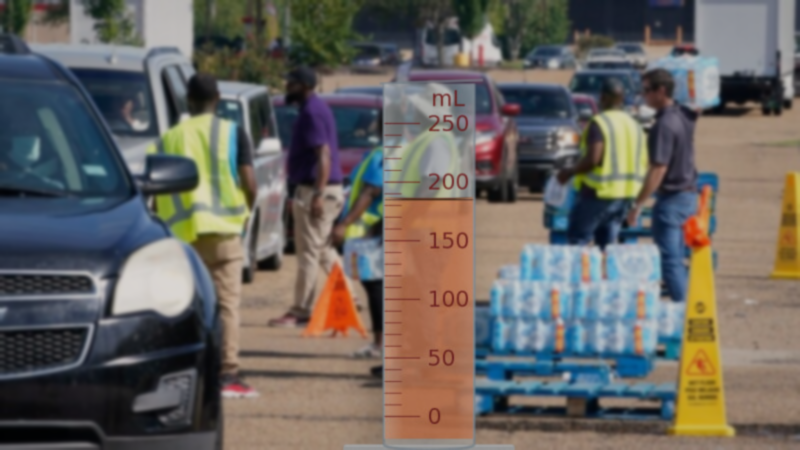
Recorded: 185 (mL)
